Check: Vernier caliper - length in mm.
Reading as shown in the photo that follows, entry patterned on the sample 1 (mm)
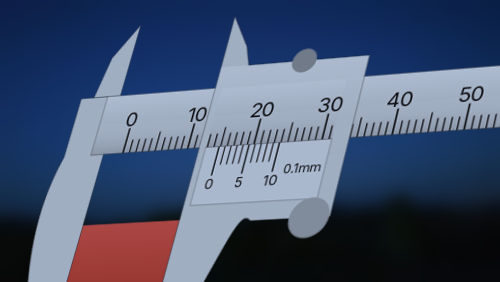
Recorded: 14.8 (mm)
